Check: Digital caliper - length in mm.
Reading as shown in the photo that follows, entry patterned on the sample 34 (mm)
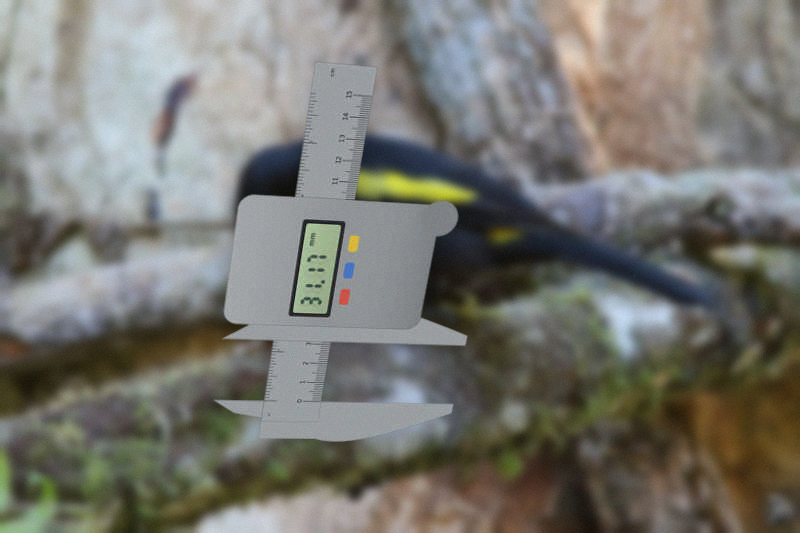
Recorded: 31.17 (mm)
